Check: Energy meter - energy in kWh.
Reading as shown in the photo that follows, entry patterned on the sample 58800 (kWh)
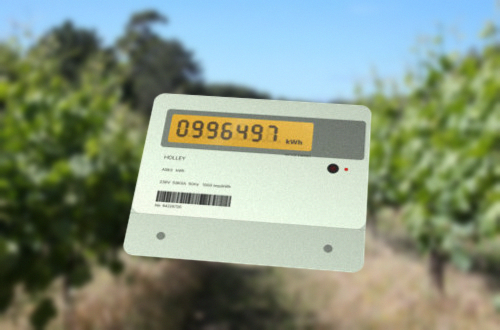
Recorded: 996497 (kWh)
